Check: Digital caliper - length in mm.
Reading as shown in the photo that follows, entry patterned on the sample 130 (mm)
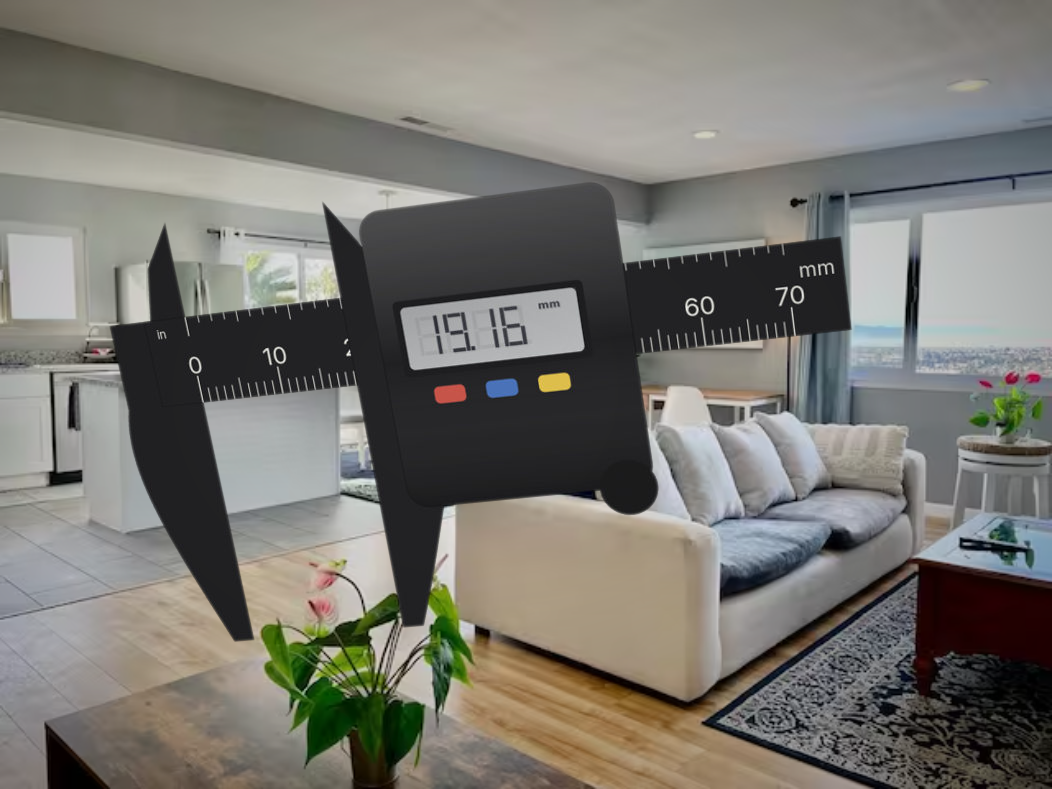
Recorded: 19.16 (mm)
